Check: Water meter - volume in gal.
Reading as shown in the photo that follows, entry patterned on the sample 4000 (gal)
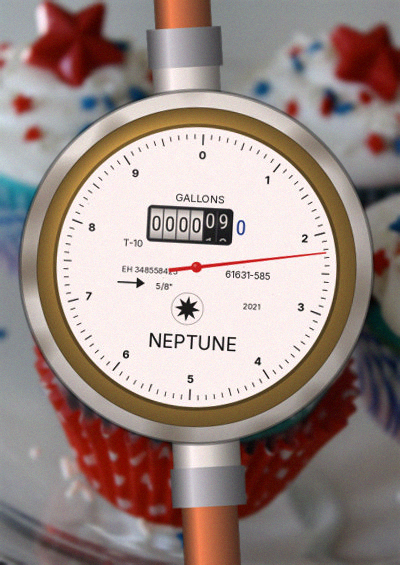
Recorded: 92.2 (gal)
